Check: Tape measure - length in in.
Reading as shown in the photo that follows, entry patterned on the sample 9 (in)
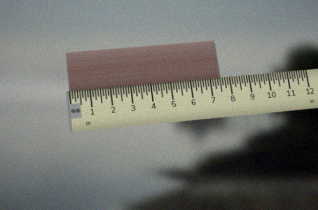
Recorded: 7.5 (in)
